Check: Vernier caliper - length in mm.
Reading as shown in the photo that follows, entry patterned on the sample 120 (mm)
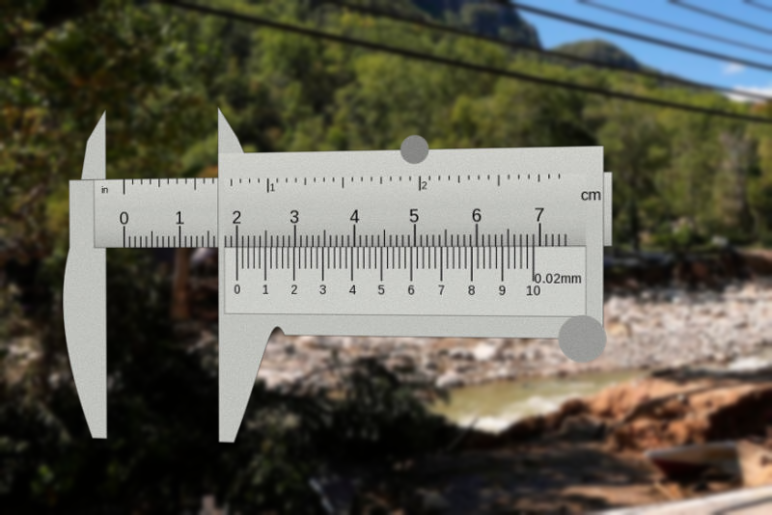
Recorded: 20.0 (mm)
